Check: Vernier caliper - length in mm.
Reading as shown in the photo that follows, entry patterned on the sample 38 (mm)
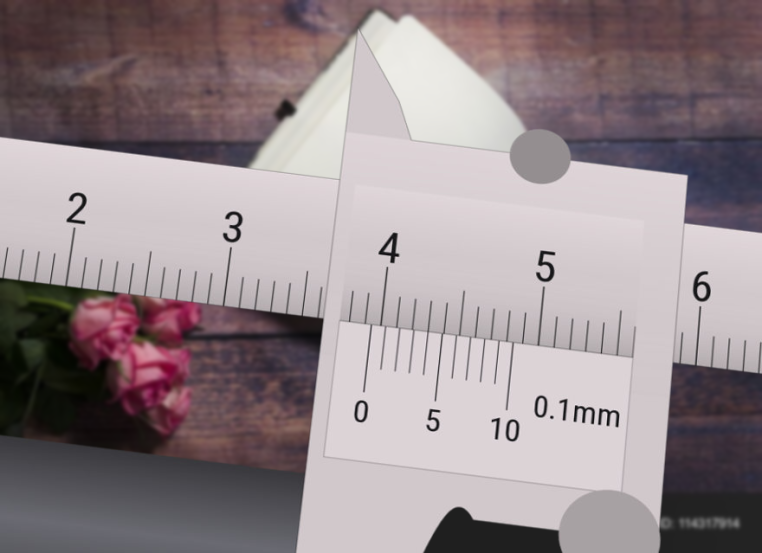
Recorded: 39.4 (mm)
